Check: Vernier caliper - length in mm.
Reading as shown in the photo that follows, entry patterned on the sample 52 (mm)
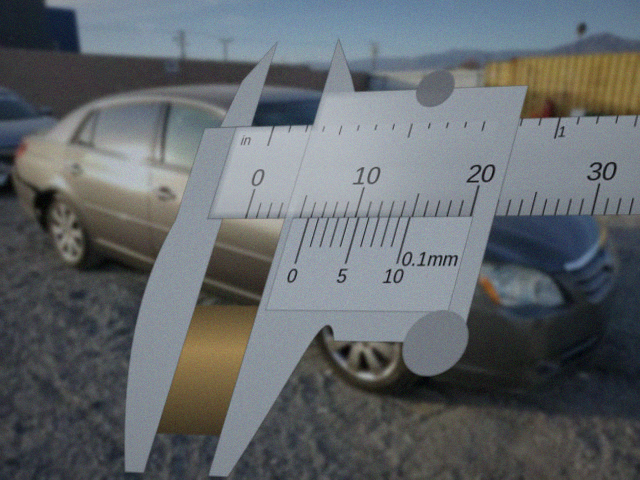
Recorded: 5.8 (mm)
